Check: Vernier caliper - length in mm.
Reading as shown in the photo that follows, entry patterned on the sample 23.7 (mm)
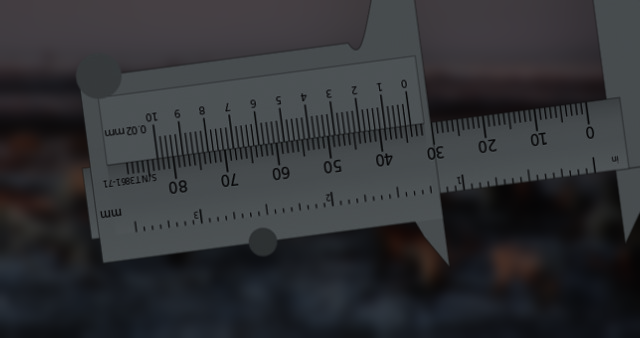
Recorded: 34.0 (mm)
